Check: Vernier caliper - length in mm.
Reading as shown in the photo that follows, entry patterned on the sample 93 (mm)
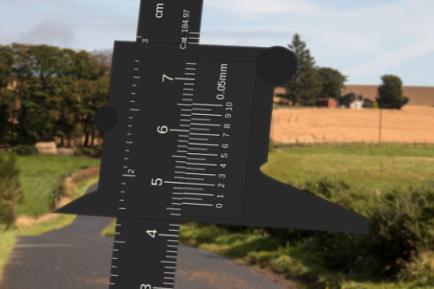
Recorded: 46.2 (mm)
